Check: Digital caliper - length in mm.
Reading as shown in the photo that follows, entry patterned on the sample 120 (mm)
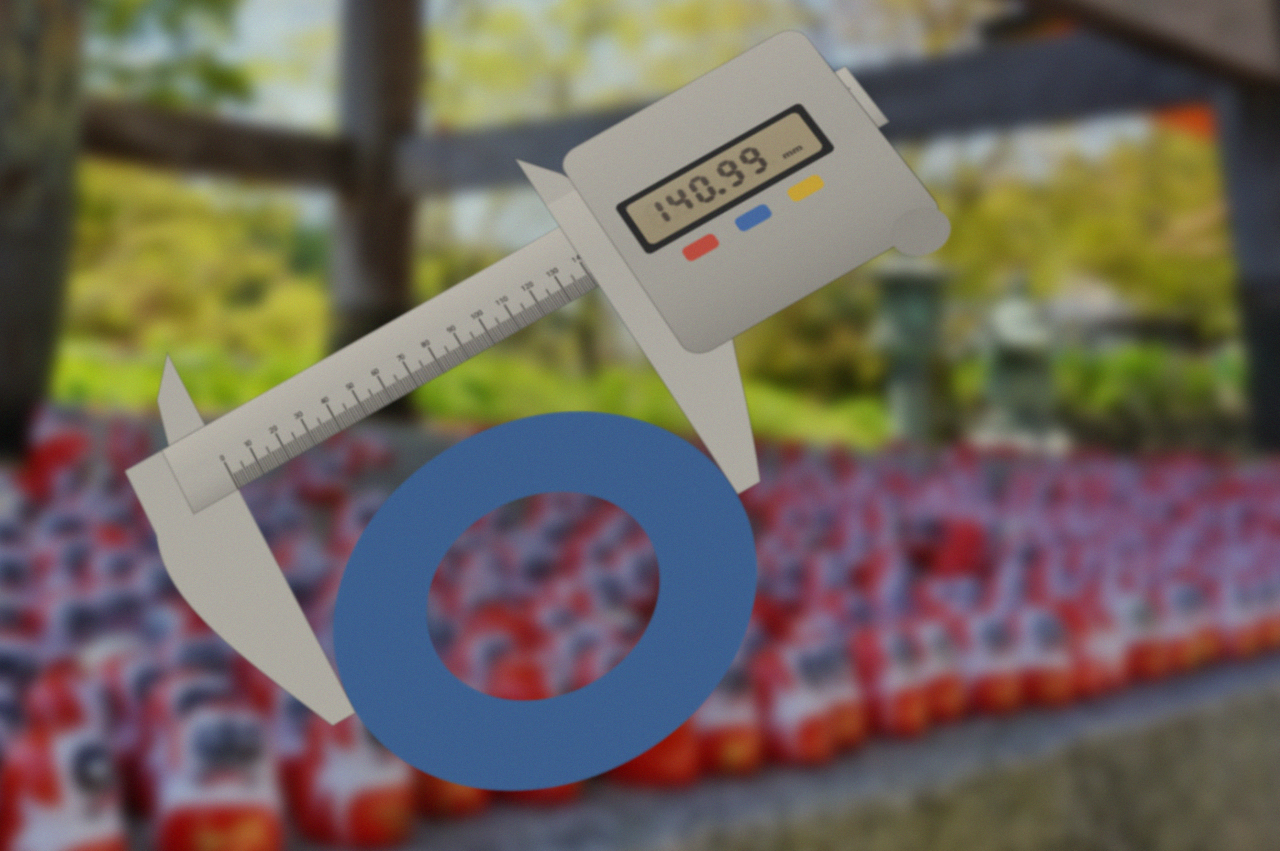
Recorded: 140.99 (mm)
